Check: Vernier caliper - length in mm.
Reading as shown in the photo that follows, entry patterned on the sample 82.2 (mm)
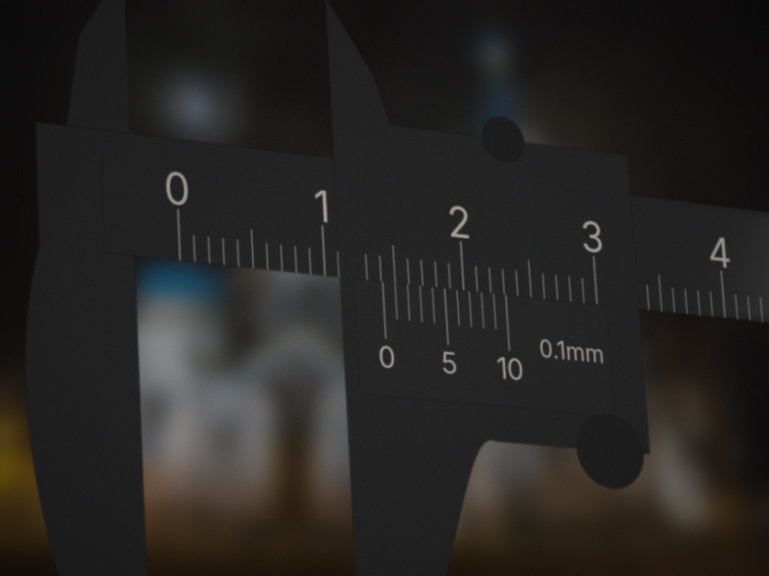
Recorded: 14.1 (mm)
